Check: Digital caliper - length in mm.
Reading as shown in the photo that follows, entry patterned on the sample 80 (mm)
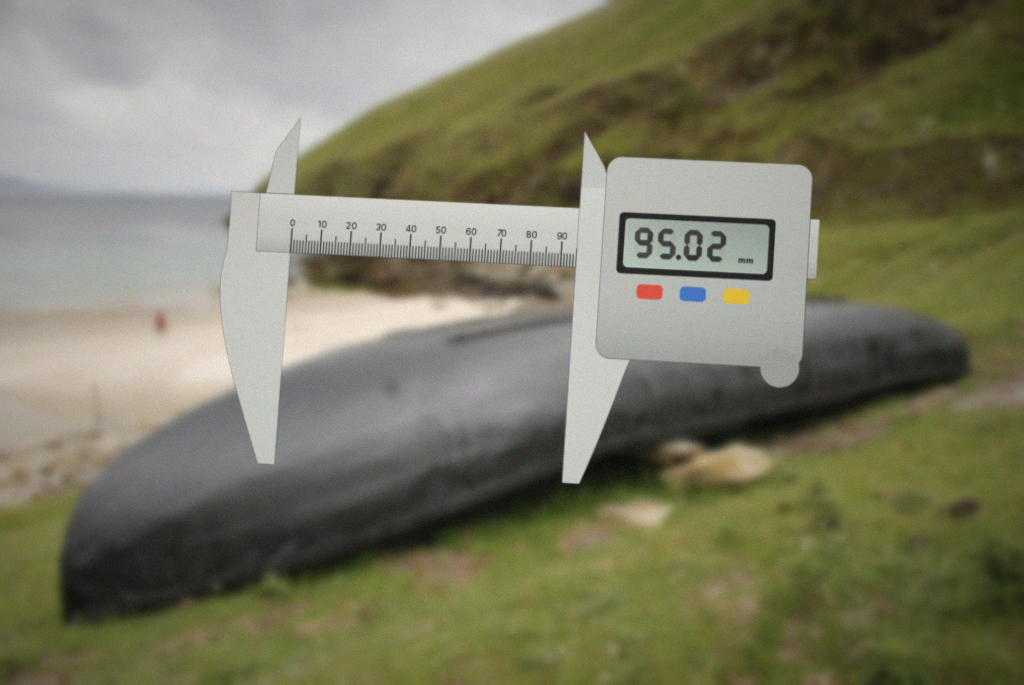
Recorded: 95.02 (mm)
